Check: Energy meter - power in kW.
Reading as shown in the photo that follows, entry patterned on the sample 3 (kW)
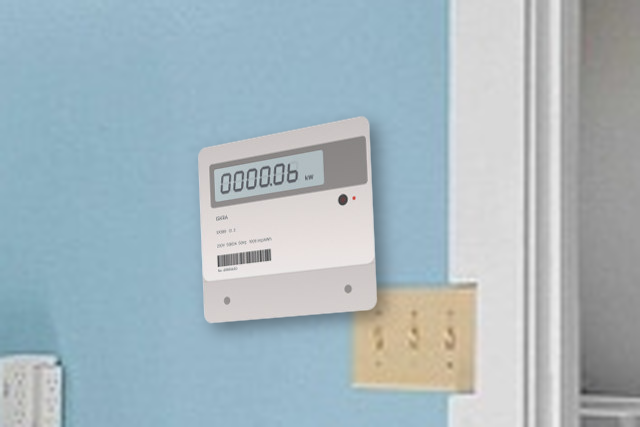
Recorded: 0.06 (kW)
